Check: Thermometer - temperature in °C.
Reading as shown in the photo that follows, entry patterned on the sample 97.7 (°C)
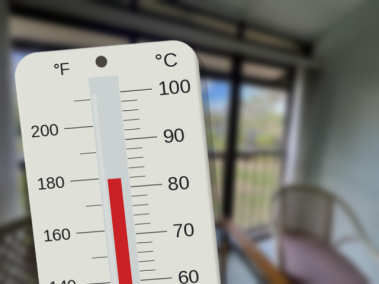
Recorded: 82 (°C)
